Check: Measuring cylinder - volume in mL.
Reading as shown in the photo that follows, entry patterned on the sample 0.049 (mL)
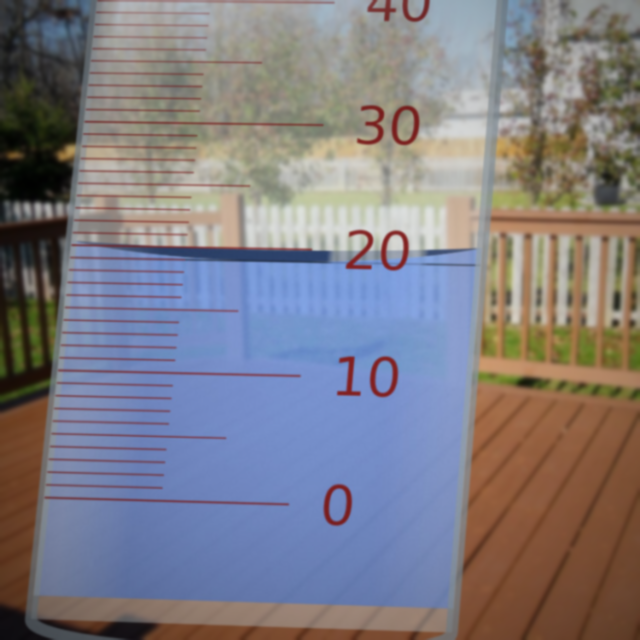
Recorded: 19 (mL)
